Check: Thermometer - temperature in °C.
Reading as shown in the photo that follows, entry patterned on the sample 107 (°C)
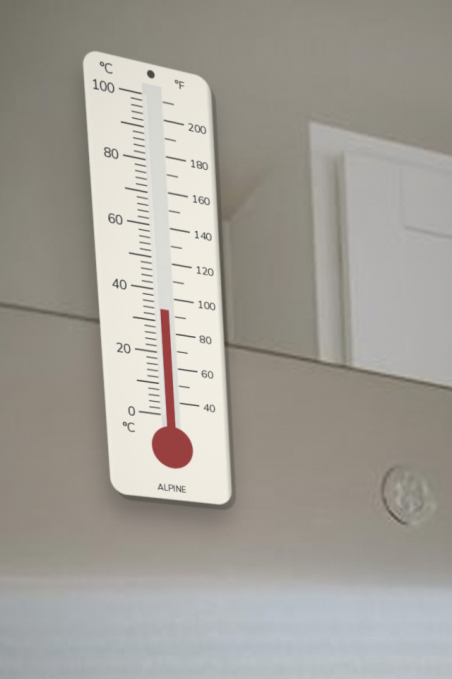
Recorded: 34 (°C)
